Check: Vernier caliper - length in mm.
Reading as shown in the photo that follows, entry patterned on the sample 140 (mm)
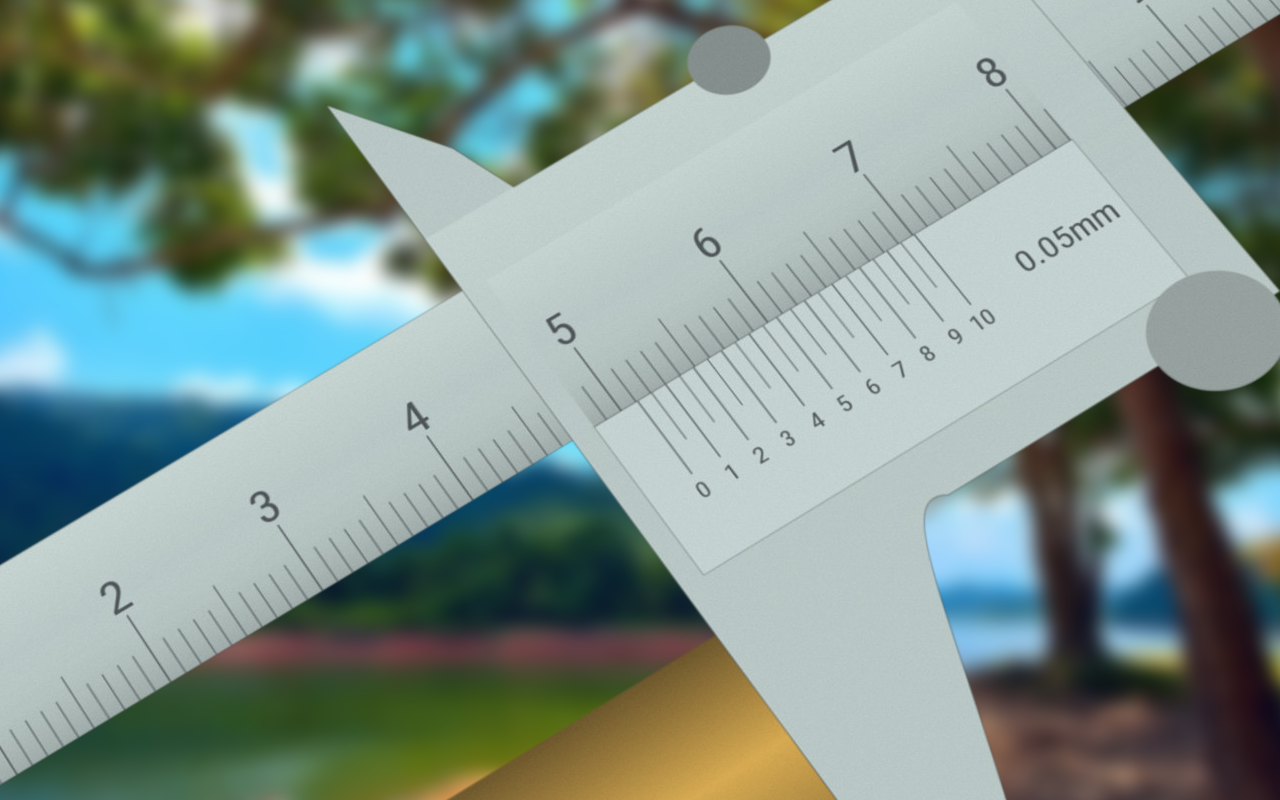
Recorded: 51.1 (mm)
